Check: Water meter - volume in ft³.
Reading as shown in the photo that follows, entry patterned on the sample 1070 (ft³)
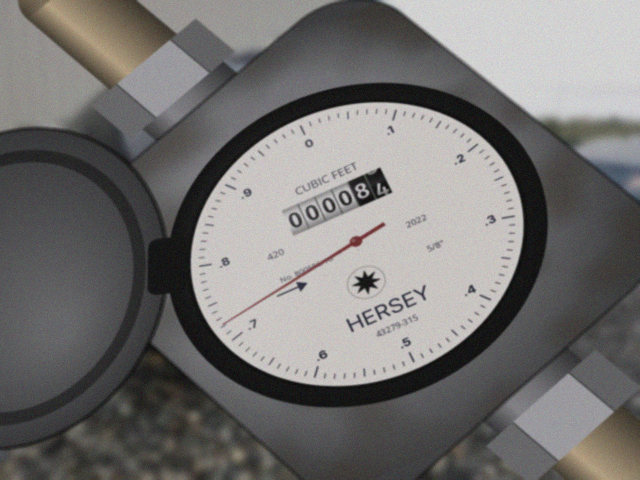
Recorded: 83.72 (ft³)
